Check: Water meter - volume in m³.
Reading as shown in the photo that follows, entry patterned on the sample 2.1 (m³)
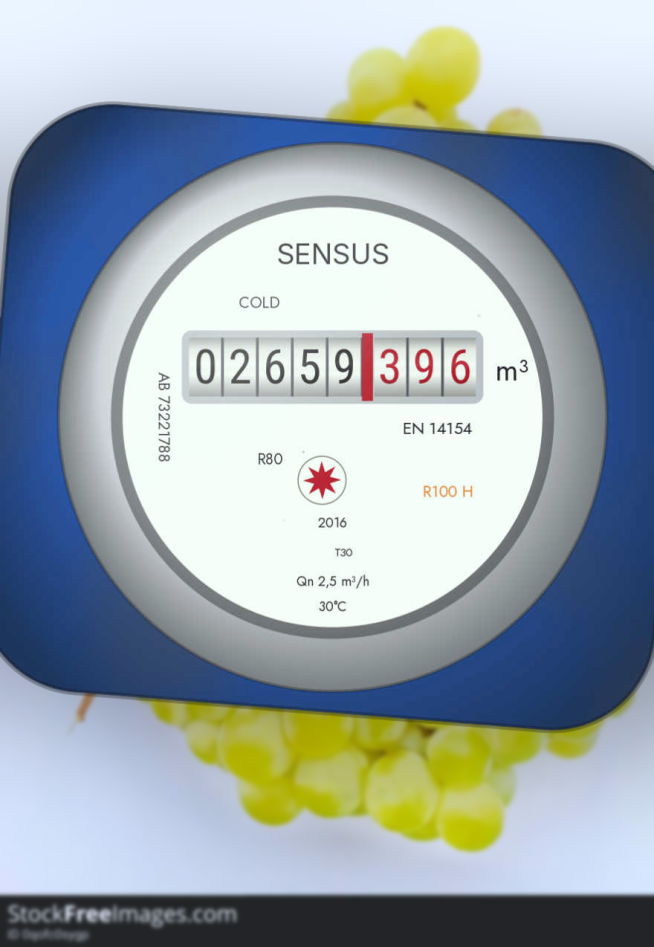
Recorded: 2659.396 (m³)
